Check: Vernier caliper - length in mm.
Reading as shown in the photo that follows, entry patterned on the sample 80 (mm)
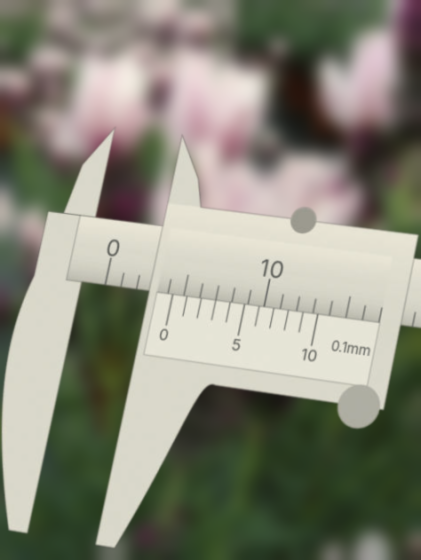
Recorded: 4.3 (mm)
